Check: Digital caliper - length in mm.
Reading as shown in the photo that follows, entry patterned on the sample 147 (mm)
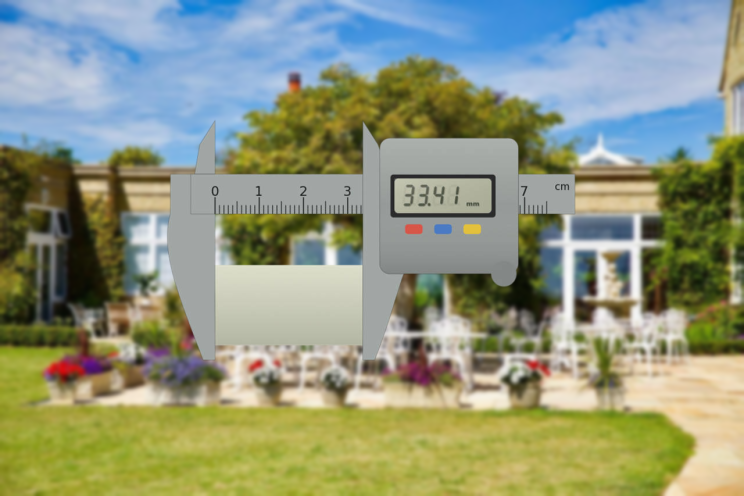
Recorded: 33.41 (mm)
